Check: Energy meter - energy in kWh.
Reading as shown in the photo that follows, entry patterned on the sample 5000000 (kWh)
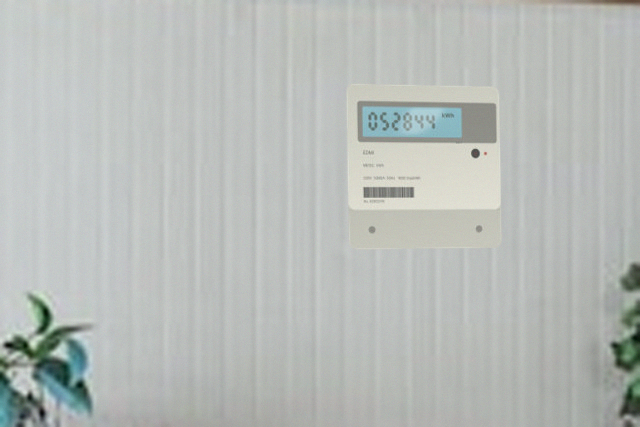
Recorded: 52844 (kWh)
